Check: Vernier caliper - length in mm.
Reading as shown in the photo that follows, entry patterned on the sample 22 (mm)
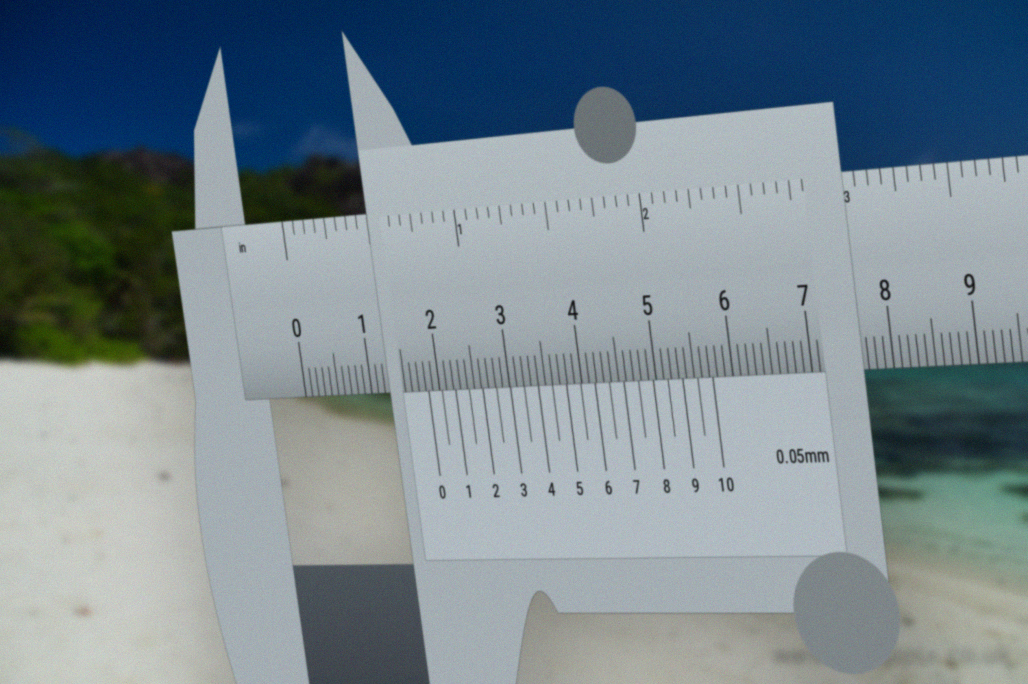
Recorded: 18.4 (mm)
